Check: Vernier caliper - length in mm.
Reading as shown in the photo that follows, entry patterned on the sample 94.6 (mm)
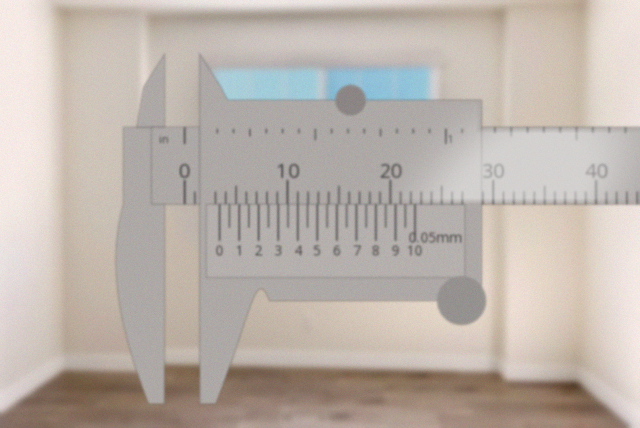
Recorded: 3.4 (mm)
